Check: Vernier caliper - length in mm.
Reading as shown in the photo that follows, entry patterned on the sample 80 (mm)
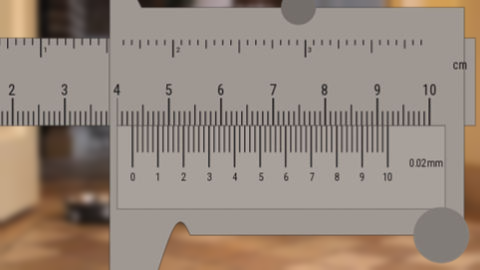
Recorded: 43.0 (mm)
